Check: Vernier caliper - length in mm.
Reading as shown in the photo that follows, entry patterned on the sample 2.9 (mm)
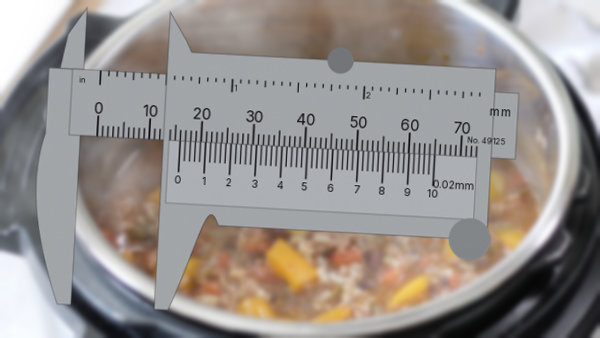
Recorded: 16.0 (mm)
